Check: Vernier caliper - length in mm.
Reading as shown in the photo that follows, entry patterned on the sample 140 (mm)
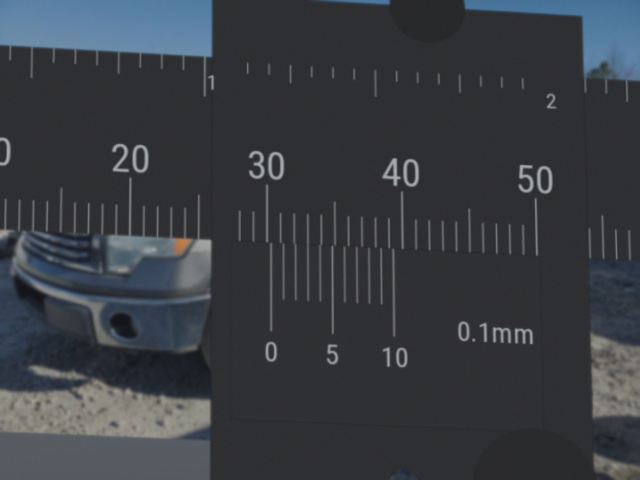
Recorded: 30.3 (mm)
